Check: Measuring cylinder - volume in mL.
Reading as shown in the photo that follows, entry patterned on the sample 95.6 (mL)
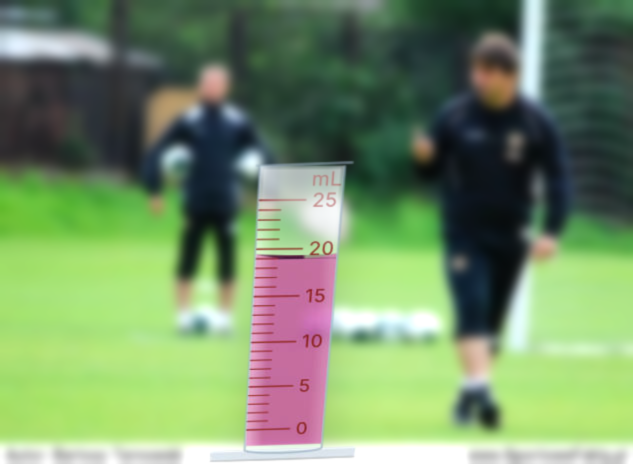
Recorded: 19 (mL)
